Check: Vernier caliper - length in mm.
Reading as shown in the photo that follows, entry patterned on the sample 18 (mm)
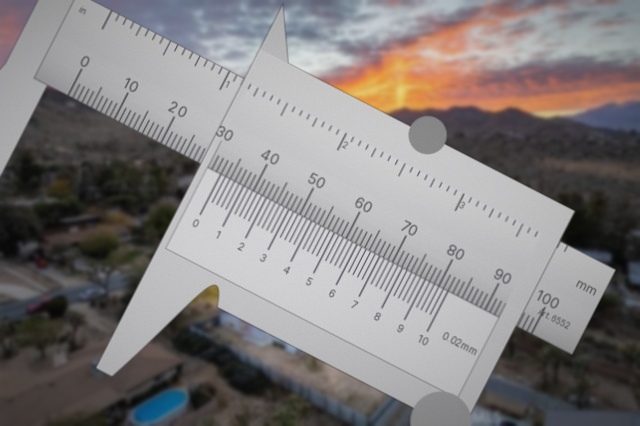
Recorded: 33.0 (mm)
